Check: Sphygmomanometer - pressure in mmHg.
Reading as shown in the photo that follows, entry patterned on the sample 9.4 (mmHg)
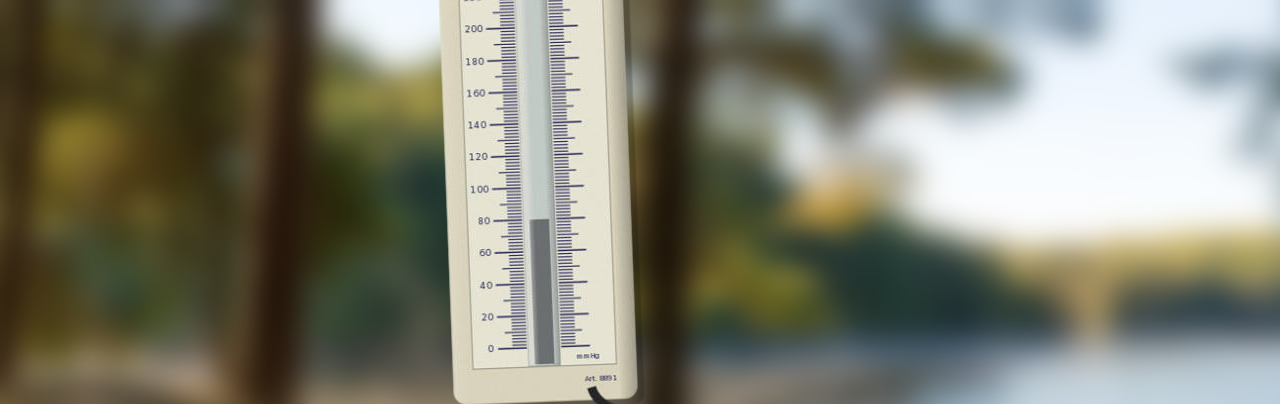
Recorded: 80 (mmHg)
